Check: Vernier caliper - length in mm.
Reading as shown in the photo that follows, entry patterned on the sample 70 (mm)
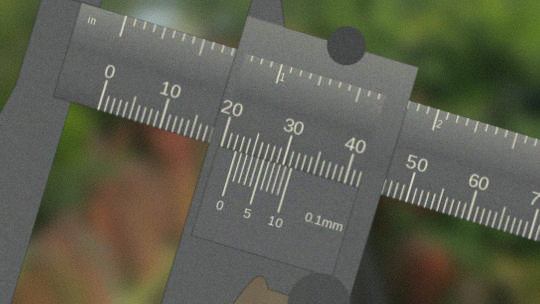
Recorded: 22.4 (mm)
